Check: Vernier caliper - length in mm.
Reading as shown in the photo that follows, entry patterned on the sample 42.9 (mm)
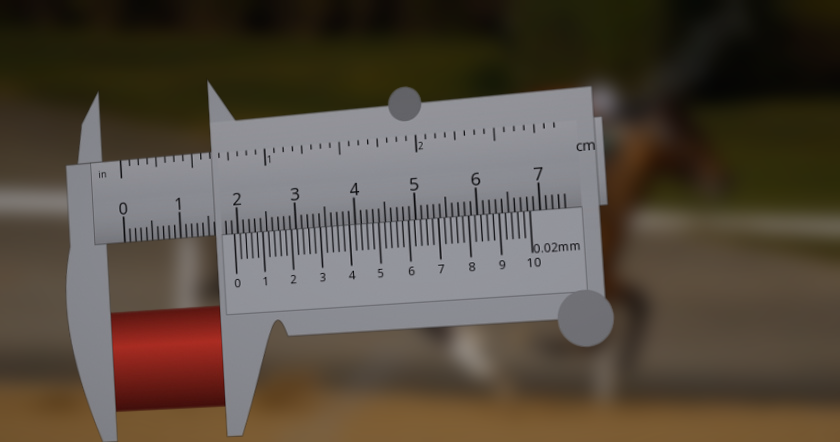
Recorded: 19.4 (mm)
